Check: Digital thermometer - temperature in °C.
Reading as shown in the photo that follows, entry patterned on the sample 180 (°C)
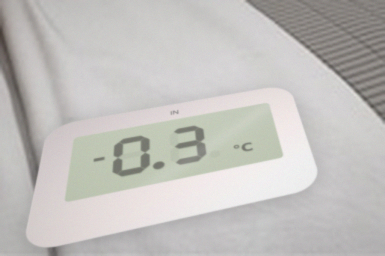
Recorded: -0.3 (°C)
